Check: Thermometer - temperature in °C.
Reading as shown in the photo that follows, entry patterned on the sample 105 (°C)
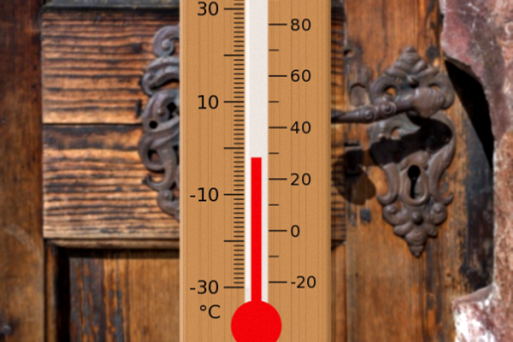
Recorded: -2 (°C)
